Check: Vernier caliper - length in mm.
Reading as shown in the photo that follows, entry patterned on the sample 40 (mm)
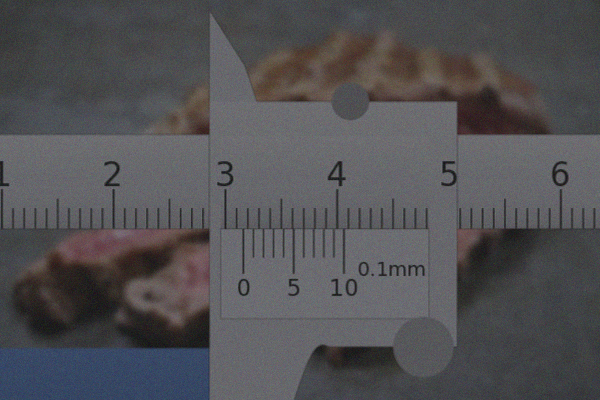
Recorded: 31.6 (mm)
